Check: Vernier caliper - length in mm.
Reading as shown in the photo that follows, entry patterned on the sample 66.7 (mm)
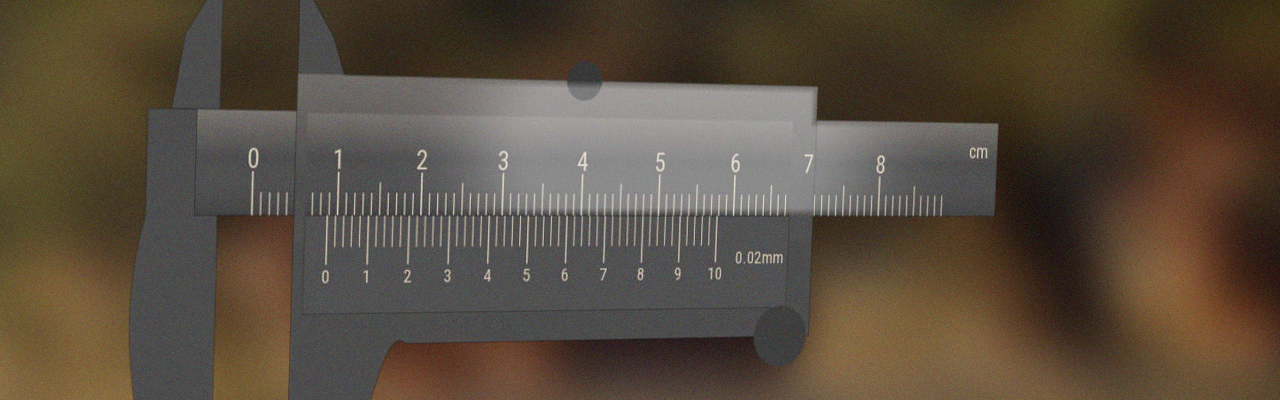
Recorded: 8.8 (mm)
